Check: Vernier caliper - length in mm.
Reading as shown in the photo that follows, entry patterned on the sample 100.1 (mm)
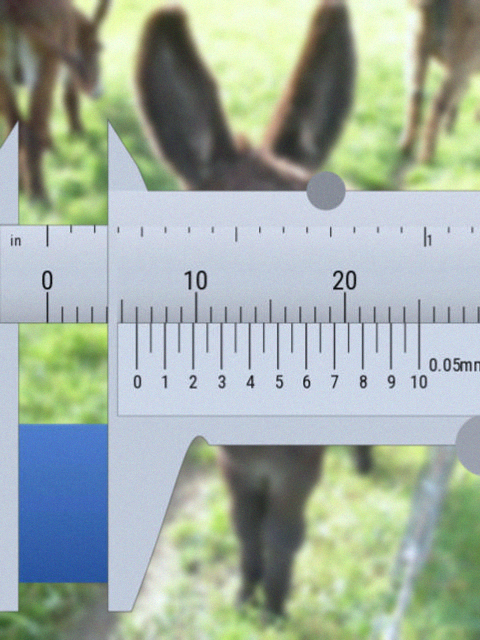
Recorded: 6.0 (mm)
